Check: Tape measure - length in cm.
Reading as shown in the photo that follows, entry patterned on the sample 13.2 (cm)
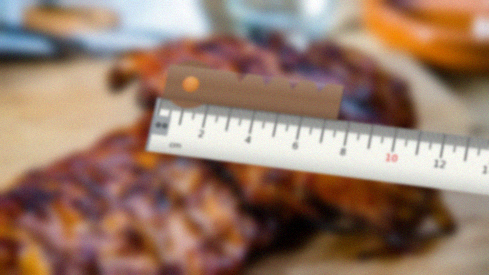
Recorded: 7.5 (cm)
